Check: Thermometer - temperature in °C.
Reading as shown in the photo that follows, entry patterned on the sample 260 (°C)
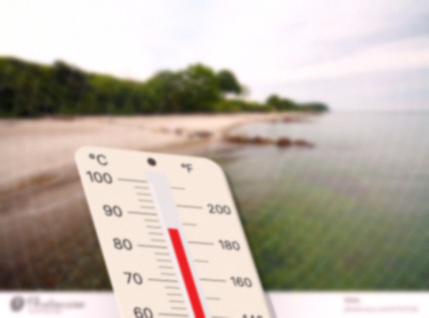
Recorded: 86 (°C)
